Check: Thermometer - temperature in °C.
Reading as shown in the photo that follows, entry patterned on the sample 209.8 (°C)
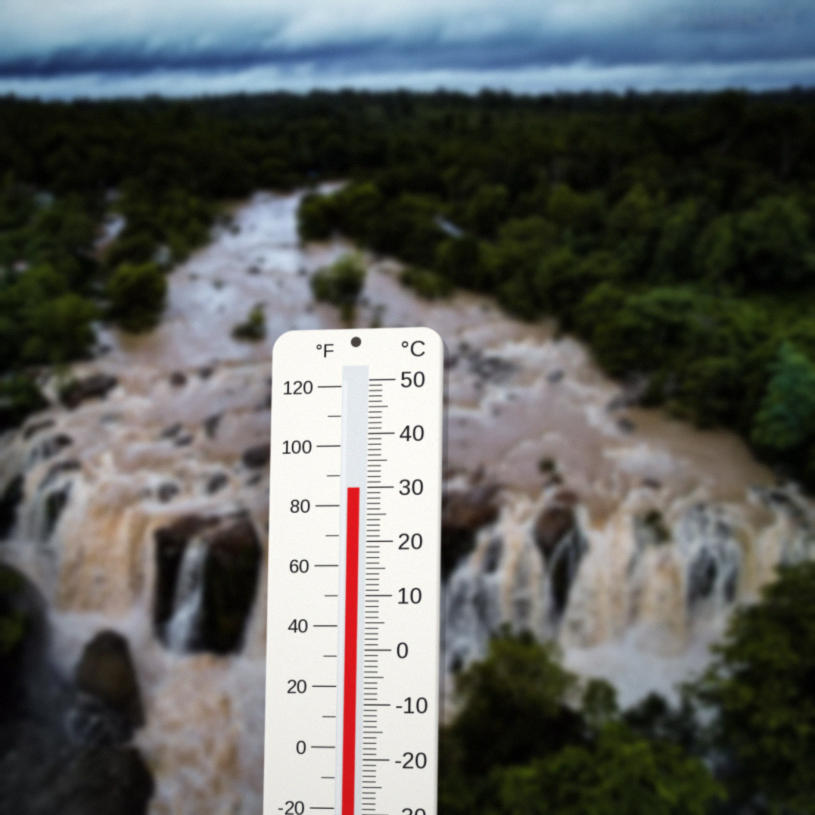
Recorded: 30 (°C)
